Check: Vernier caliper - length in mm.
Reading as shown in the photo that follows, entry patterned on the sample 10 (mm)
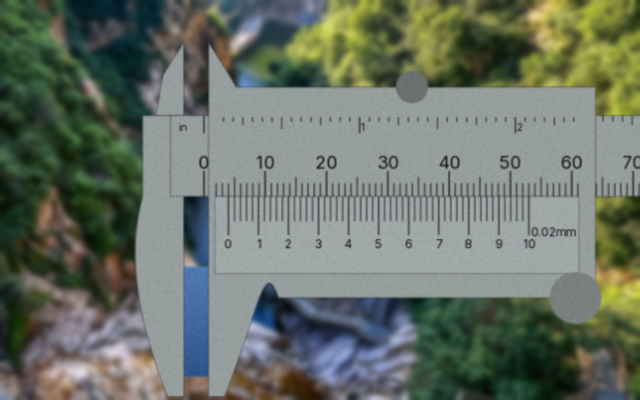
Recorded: 4.0 (mm)
